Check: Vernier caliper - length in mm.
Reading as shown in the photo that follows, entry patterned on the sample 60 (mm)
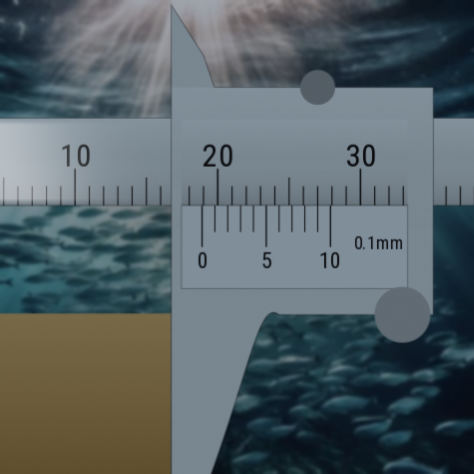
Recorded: 18.9 (mm)
